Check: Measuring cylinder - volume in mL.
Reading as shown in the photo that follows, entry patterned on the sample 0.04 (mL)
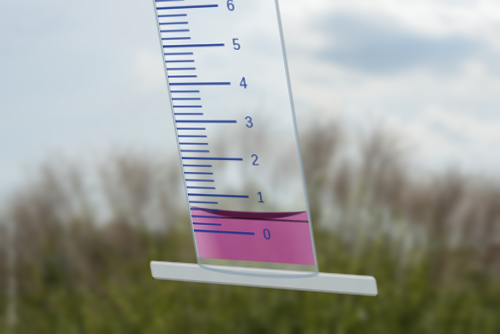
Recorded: 0.4 (mL)
